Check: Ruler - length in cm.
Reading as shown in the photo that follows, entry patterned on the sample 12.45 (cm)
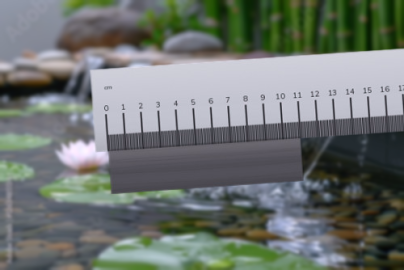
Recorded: 11 (cm)
